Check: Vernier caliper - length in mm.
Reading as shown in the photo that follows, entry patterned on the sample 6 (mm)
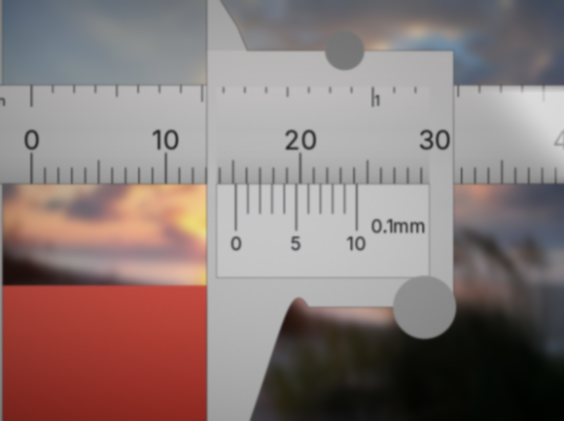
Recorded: 15.2 (mm)
